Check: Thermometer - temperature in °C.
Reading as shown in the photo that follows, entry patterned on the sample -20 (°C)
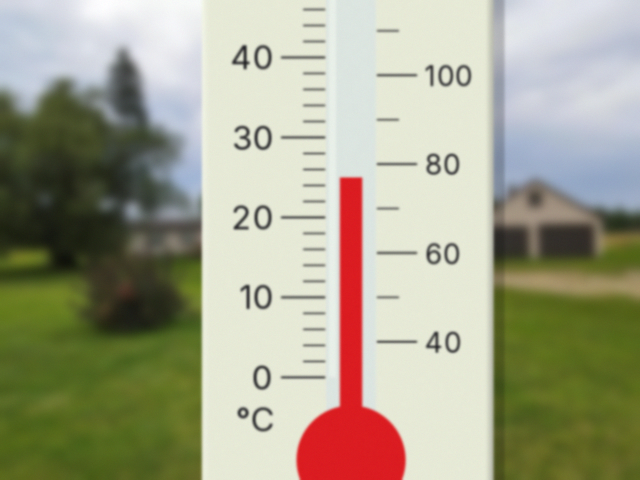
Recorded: 25 (°C)
